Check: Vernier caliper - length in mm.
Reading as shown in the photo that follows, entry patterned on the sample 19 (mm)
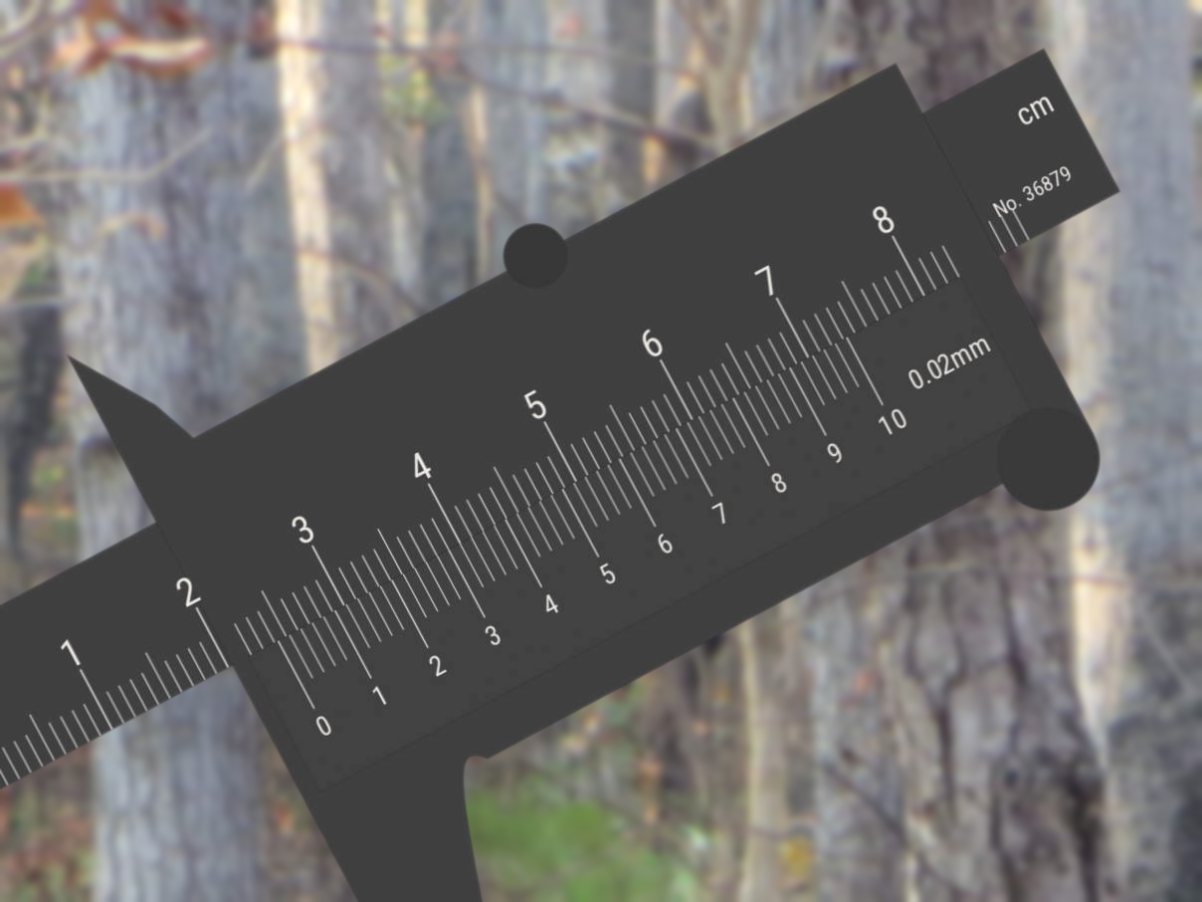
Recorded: 24.3 (mm)
